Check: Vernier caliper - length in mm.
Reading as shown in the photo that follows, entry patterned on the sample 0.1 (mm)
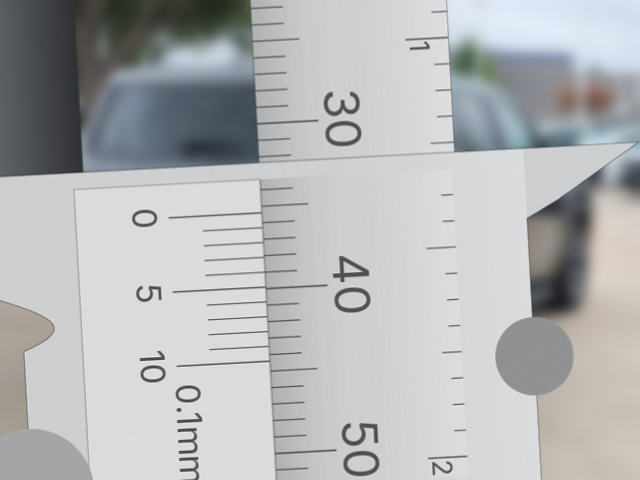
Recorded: 35.4 (mm)
